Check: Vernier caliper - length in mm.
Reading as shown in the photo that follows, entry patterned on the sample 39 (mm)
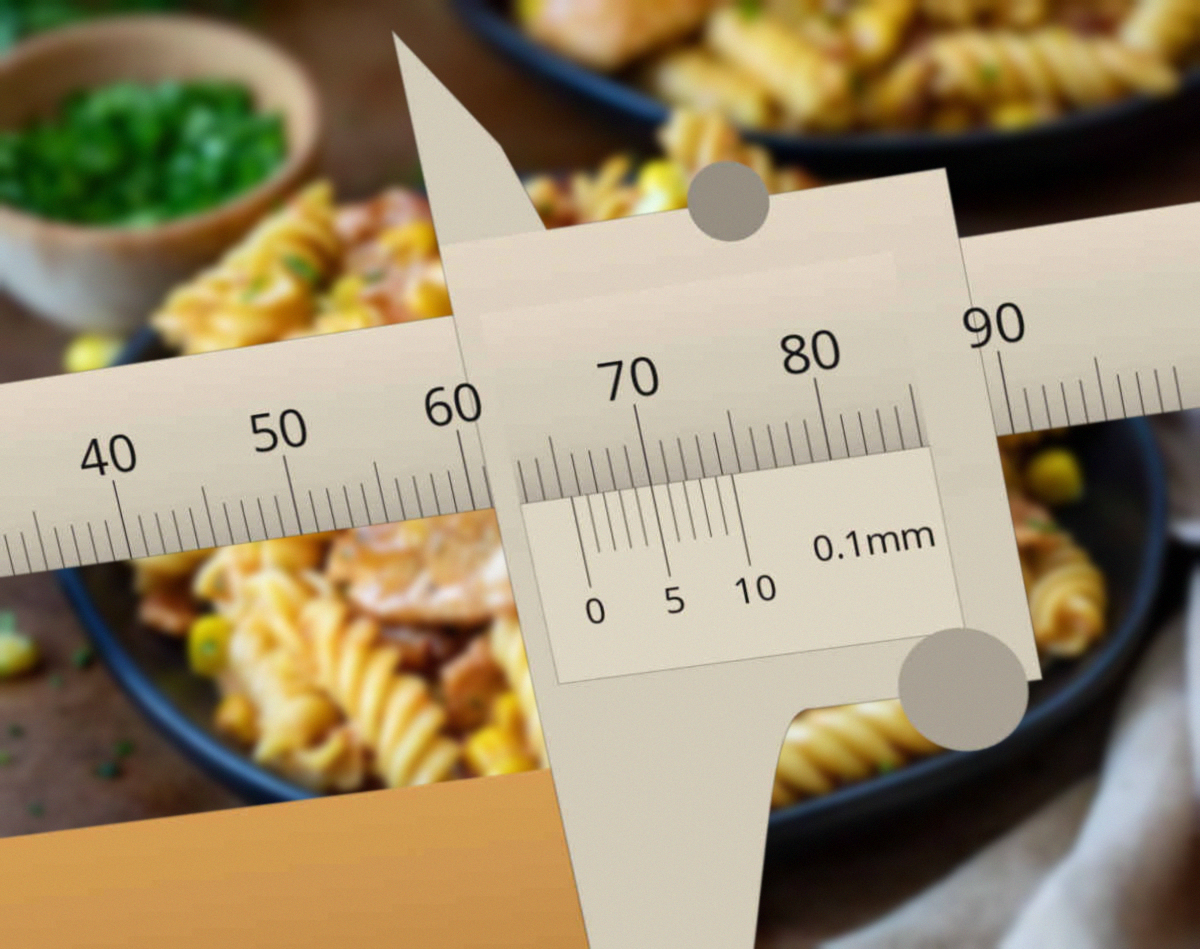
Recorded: 65.5 (mm)
